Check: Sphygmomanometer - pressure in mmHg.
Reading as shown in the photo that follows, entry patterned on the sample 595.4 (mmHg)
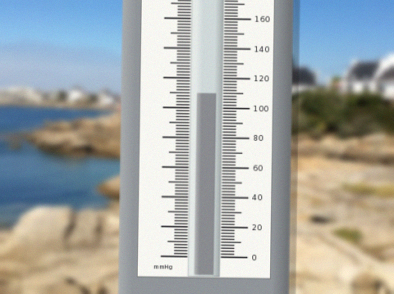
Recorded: 110 (mmHg)
